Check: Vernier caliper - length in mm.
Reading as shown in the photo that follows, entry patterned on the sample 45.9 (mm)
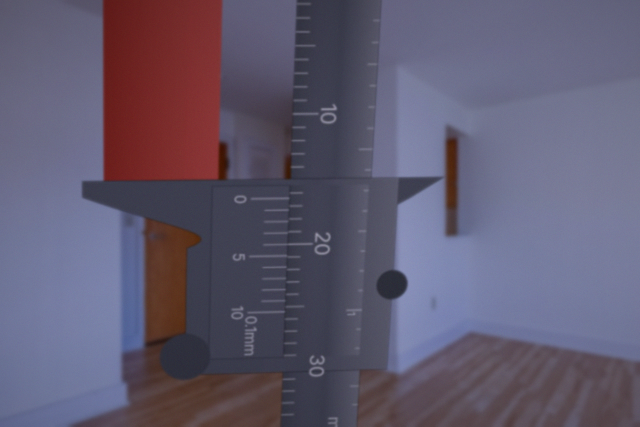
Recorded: 16.4 (mm)
